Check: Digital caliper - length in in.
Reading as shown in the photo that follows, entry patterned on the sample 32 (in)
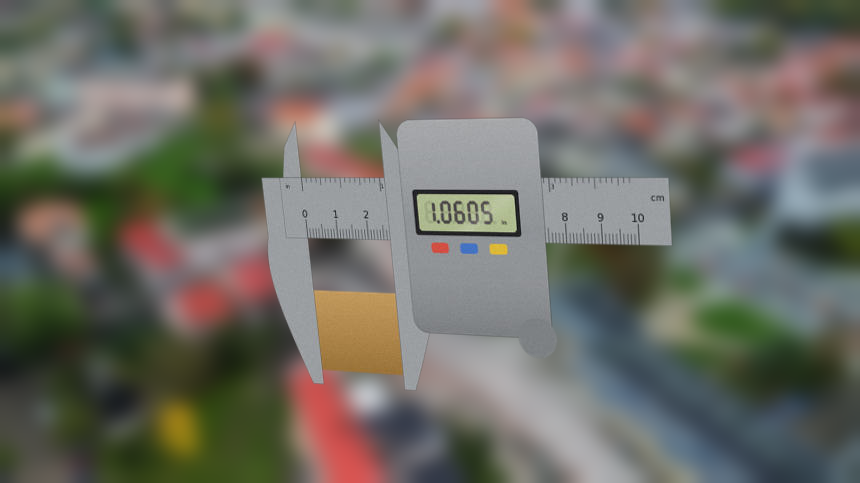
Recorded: 1.0605 (in)
